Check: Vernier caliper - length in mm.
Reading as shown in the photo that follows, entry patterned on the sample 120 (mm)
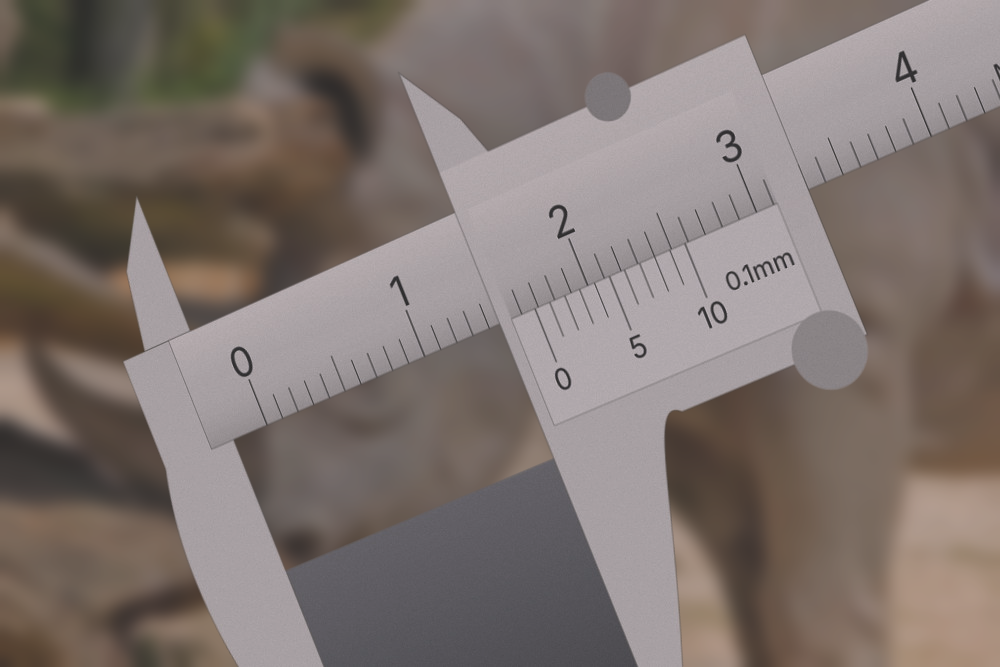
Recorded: 16.8 (mm)
